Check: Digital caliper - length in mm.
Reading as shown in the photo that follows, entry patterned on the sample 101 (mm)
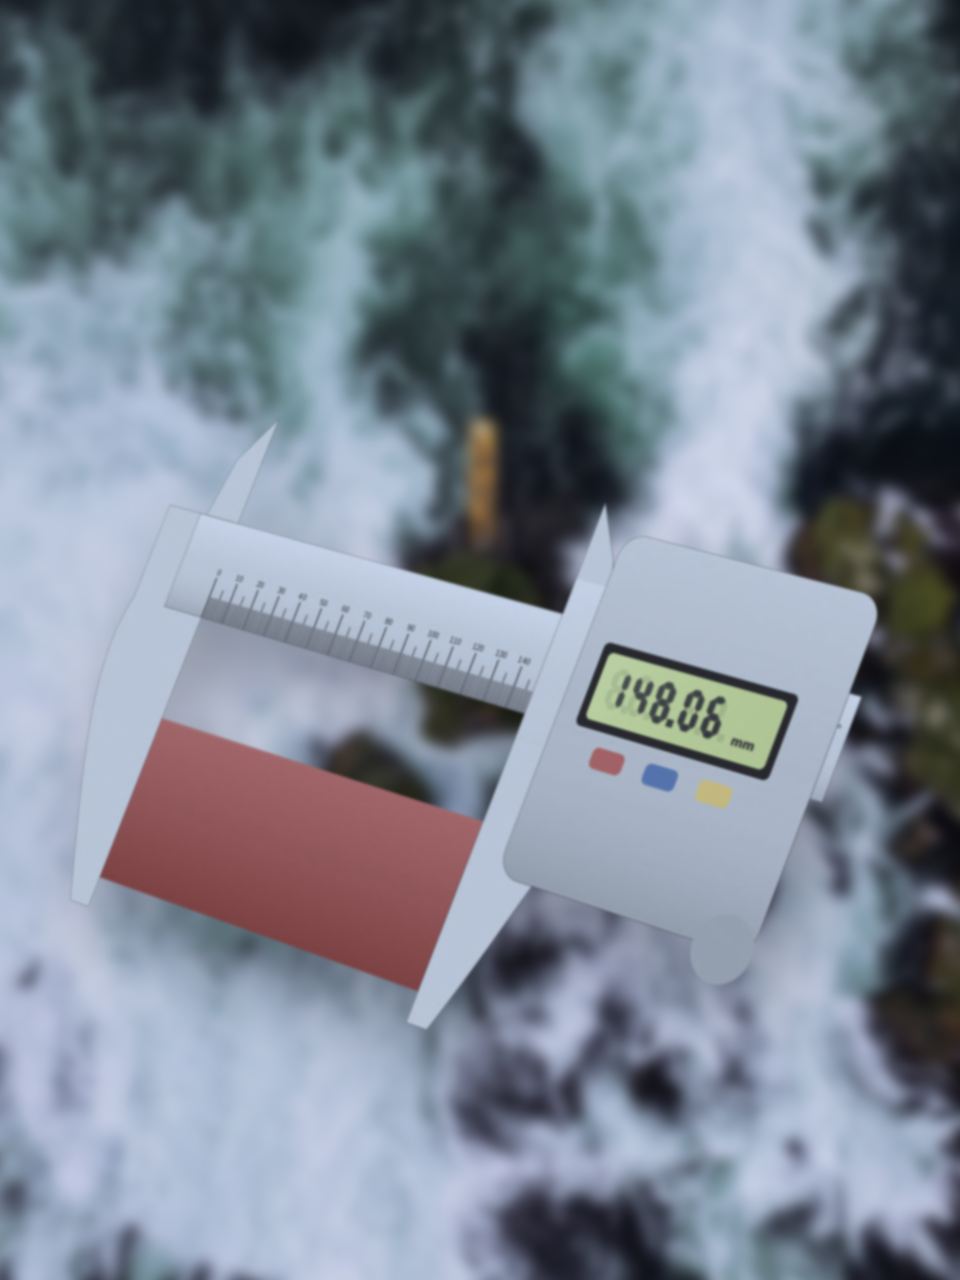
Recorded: 148.06 (mm)
